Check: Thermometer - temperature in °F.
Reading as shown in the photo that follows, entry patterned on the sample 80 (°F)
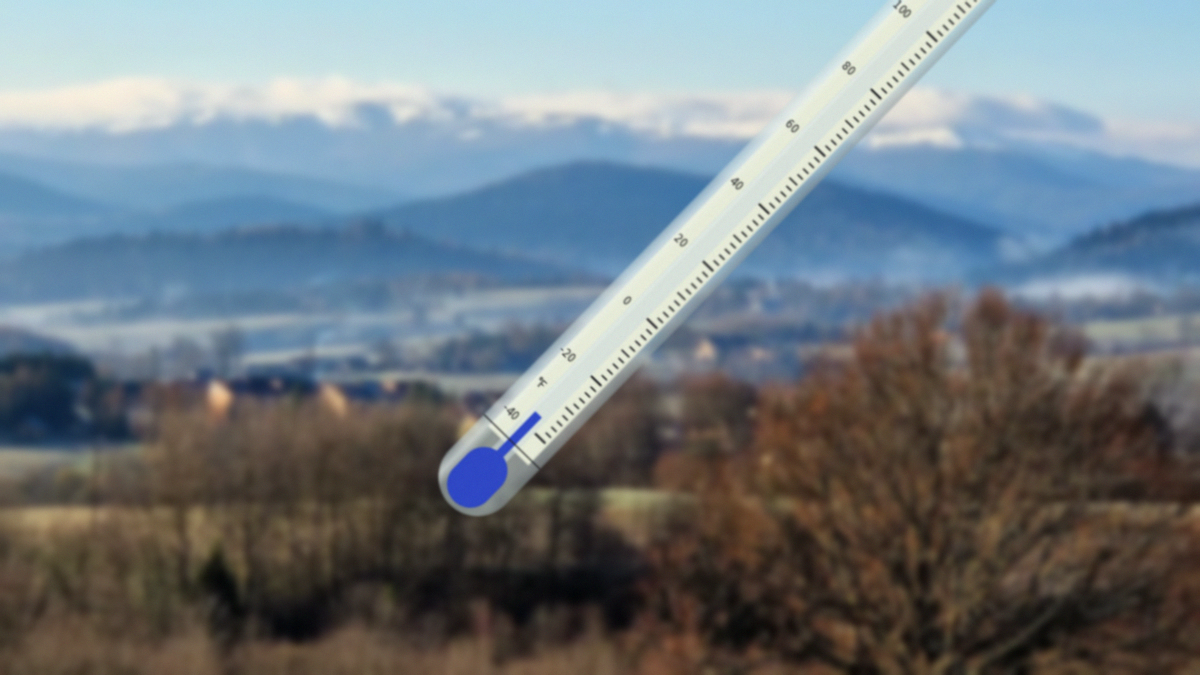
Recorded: -36 (°F)
